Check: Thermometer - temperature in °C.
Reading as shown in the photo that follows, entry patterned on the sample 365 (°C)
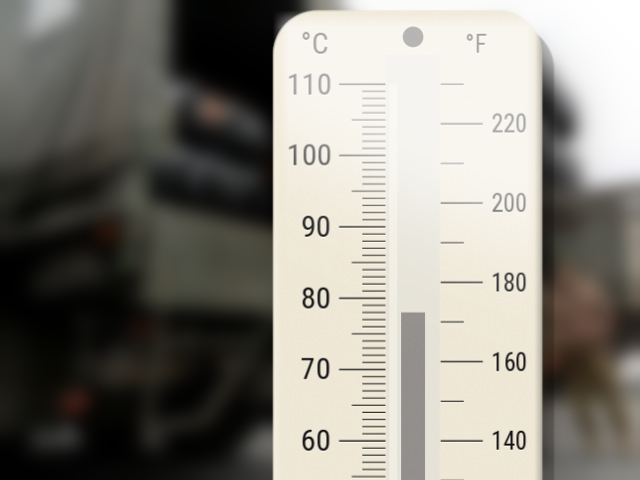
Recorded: 78 (°C)
